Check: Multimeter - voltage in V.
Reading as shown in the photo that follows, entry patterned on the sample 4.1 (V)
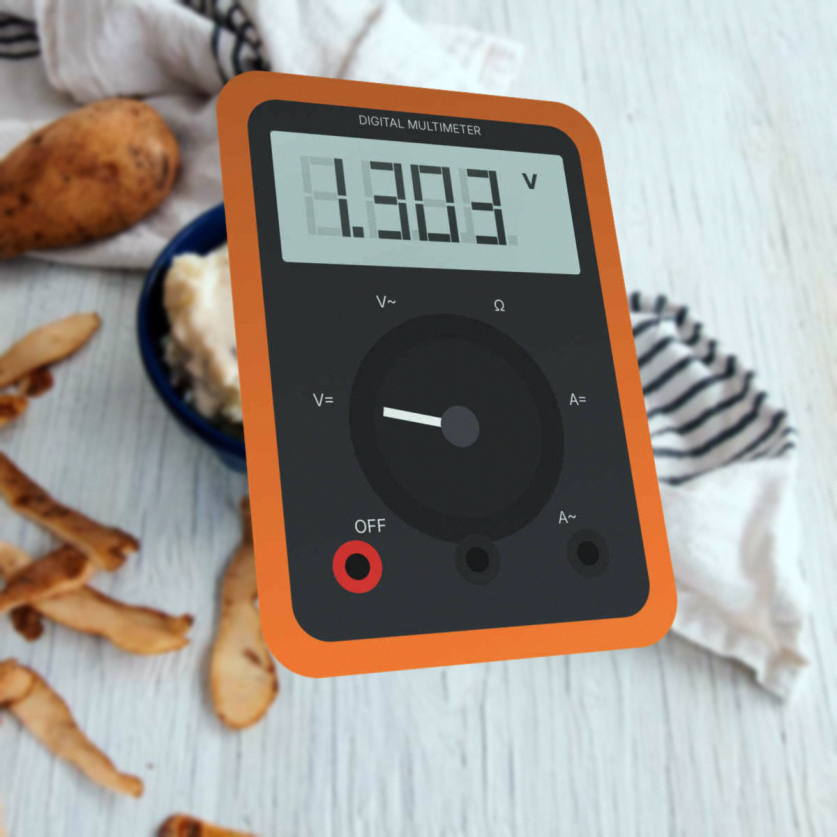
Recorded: 1.303 (V)
